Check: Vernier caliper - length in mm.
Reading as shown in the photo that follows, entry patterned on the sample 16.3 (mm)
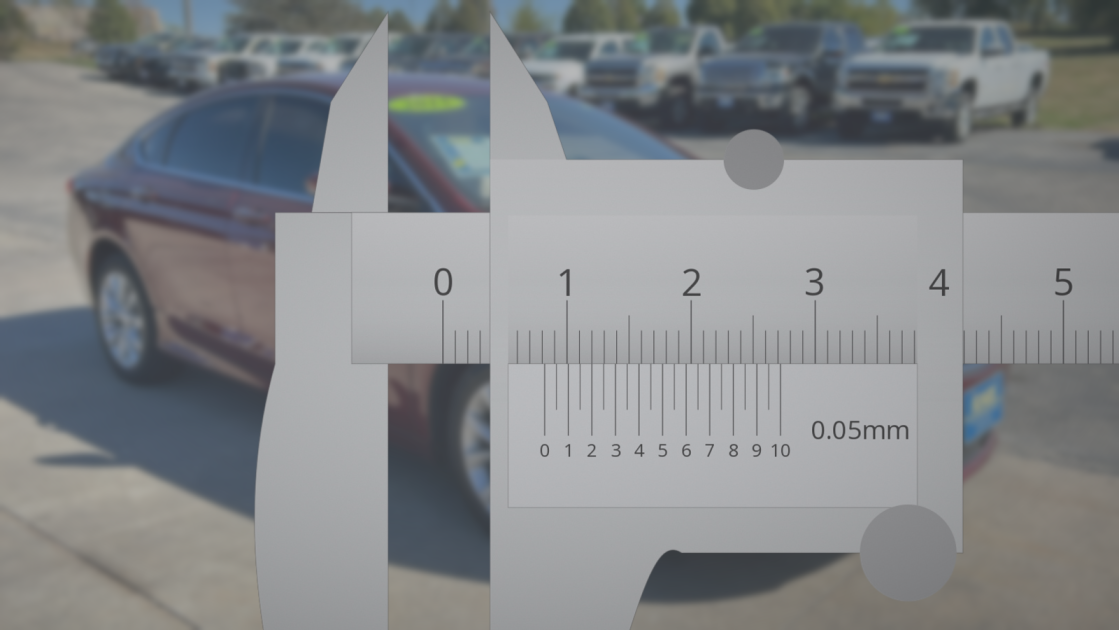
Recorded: 8.2 (mm)
